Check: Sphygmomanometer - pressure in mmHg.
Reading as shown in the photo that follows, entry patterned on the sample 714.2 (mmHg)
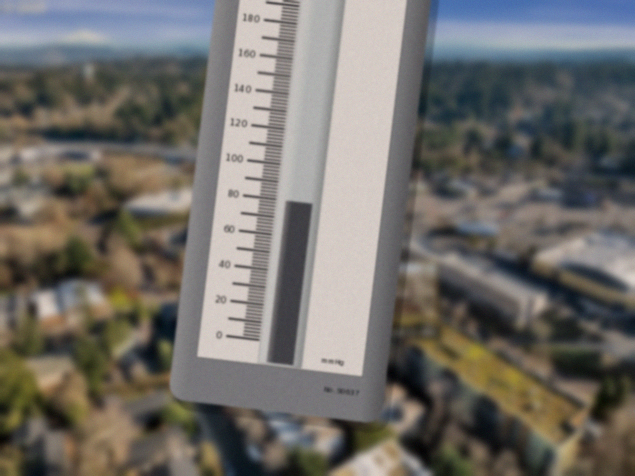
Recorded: 80 (mmHg)
